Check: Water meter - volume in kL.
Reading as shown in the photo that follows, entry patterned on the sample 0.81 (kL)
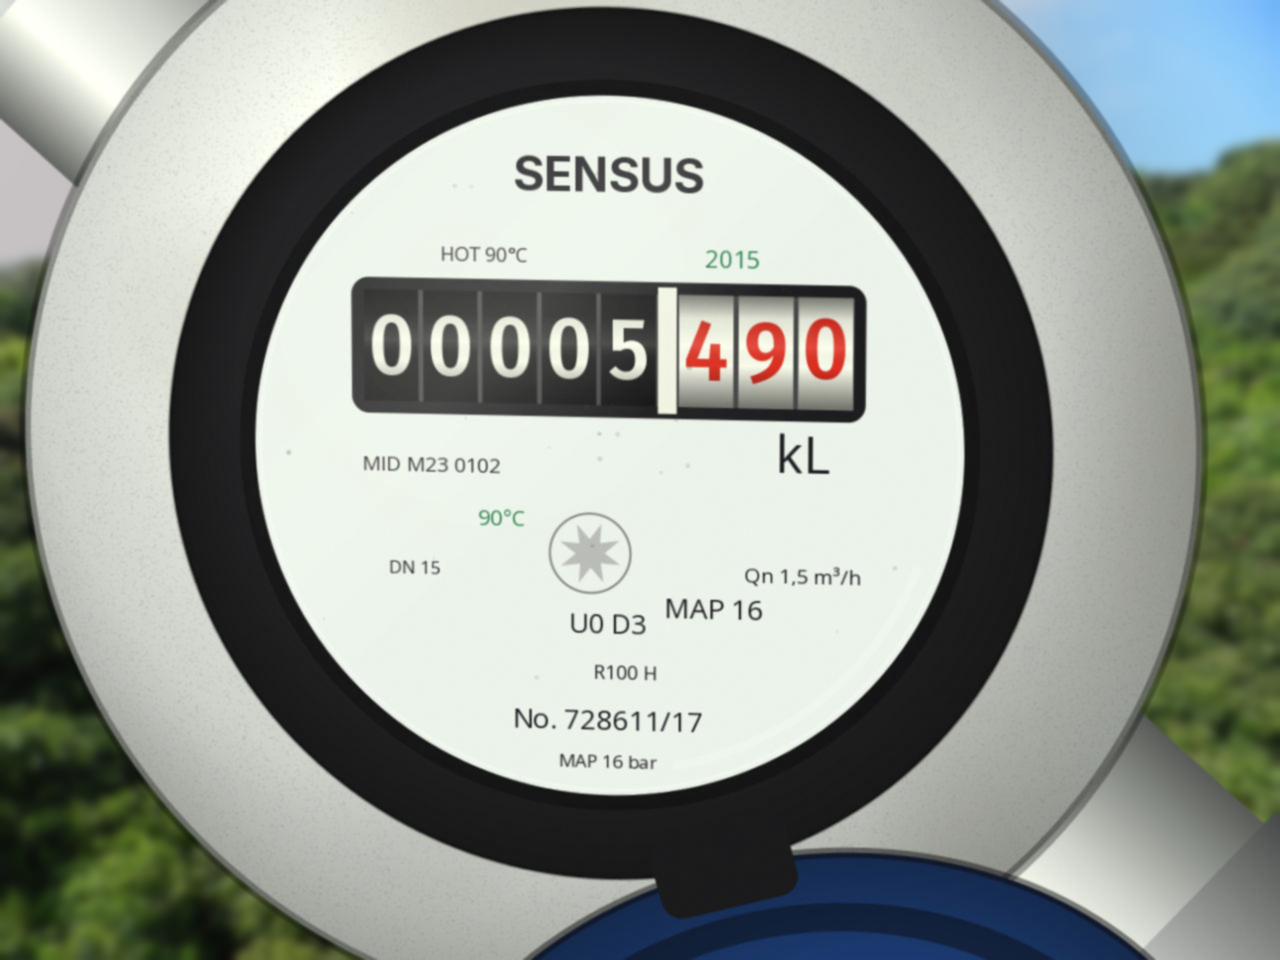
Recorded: 5.490 (kL)
